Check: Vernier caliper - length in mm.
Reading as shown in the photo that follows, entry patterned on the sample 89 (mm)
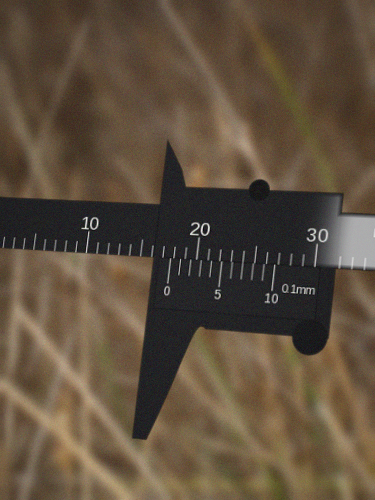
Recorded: 17.7 (mm)
